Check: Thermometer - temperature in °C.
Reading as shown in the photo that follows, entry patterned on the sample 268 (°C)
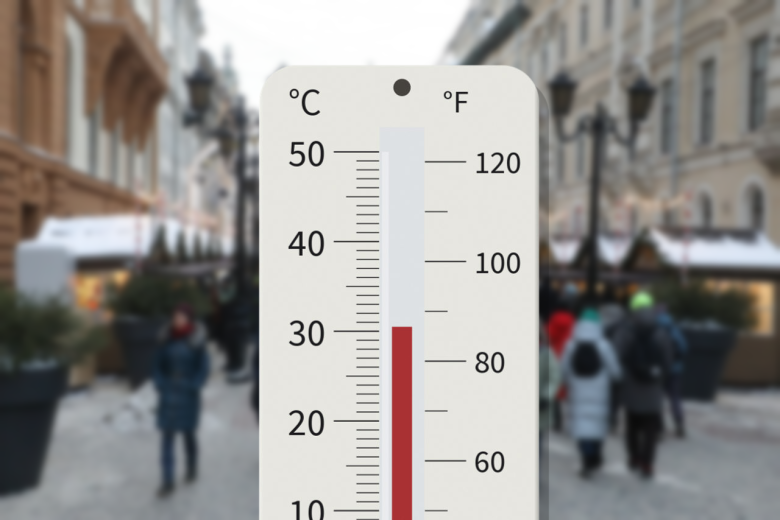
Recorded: 30.5 (°C)
